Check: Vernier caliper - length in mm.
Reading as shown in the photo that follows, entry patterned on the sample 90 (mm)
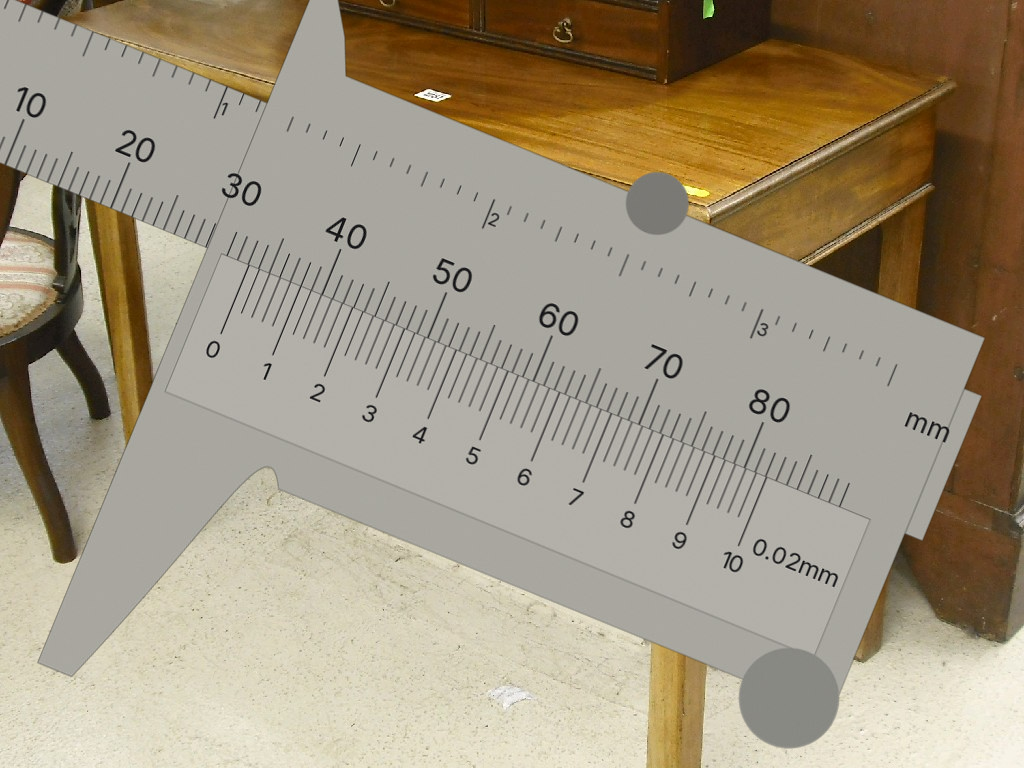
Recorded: 33.1 (mm)
